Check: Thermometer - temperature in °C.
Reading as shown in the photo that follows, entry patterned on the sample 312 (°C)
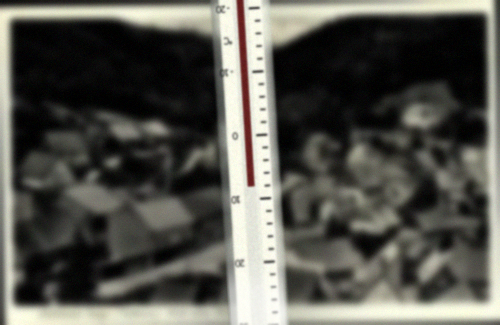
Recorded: 8 (°C)
